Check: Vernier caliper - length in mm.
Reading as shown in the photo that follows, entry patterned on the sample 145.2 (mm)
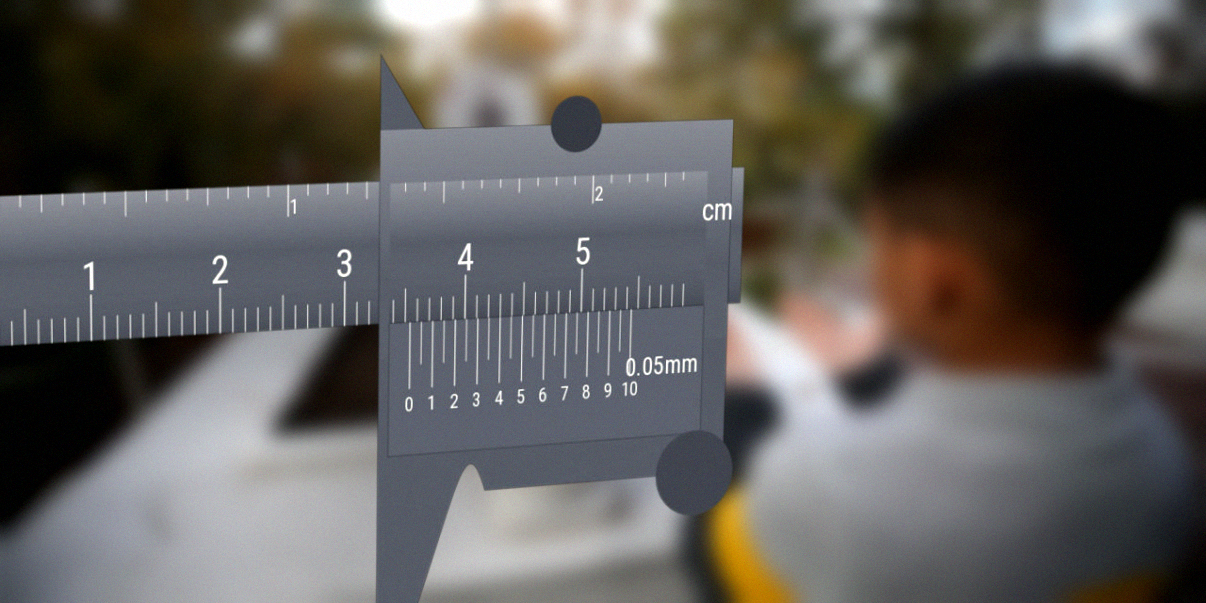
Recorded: 35.4 (mm)
